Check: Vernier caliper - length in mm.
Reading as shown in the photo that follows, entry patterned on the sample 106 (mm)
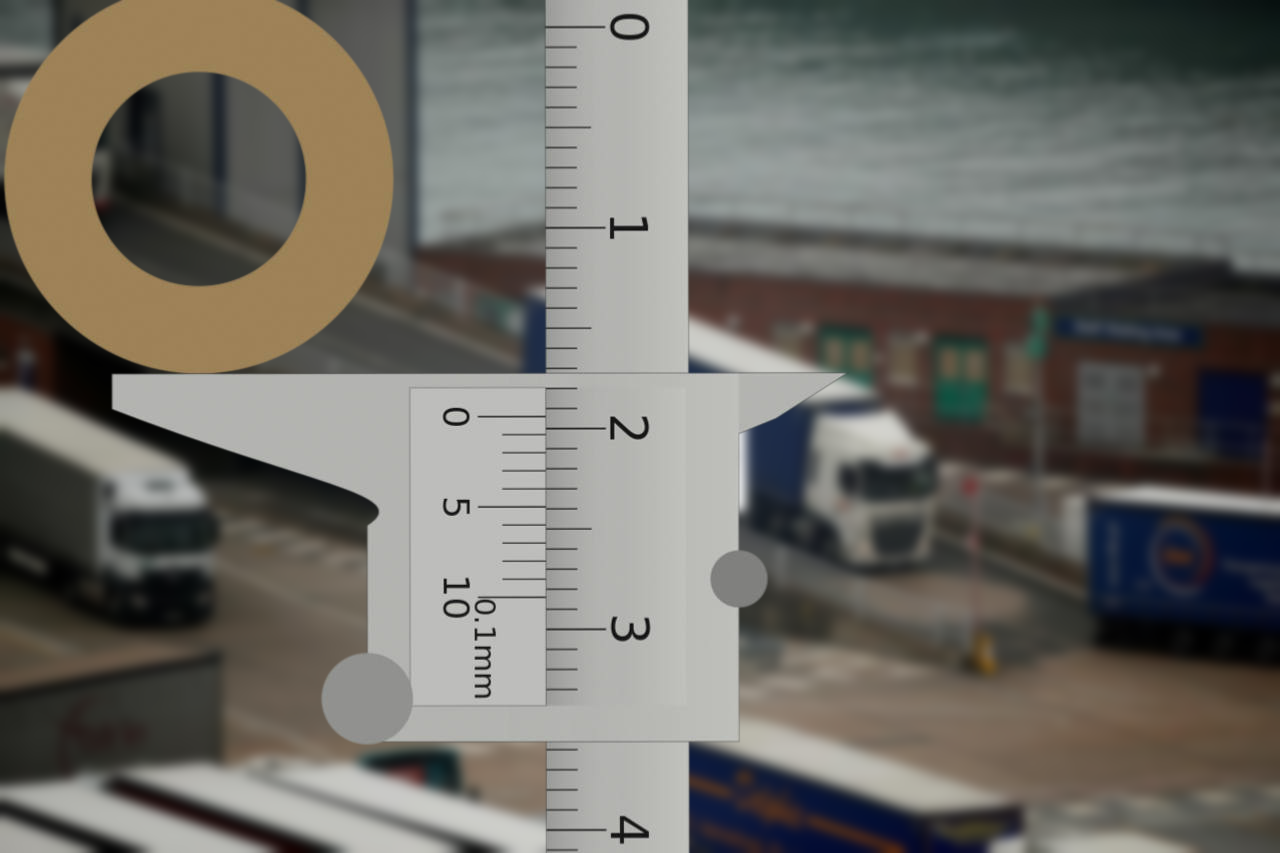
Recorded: 19.4 (mm)
